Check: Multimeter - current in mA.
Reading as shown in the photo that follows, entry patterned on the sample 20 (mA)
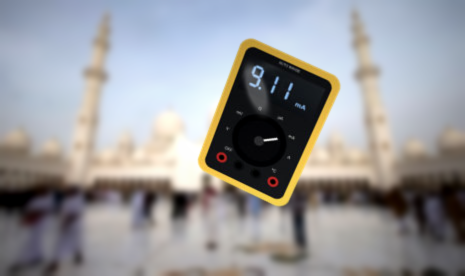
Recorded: 9.11 (mA)
